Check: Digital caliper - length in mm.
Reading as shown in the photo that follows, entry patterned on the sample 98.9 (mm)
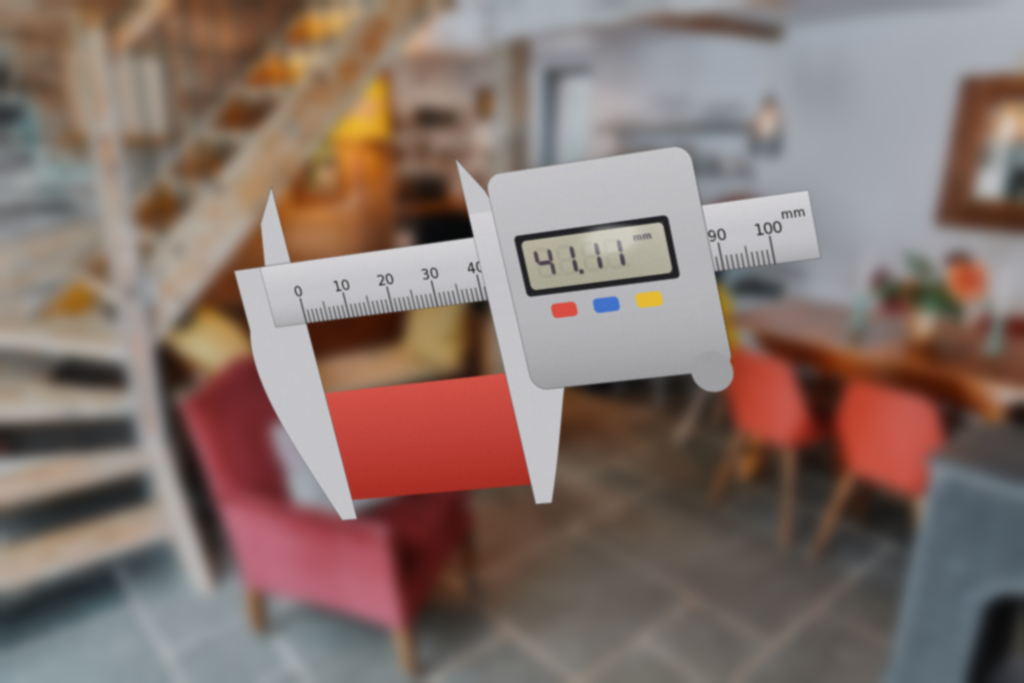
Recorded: 41.11 (mm)
